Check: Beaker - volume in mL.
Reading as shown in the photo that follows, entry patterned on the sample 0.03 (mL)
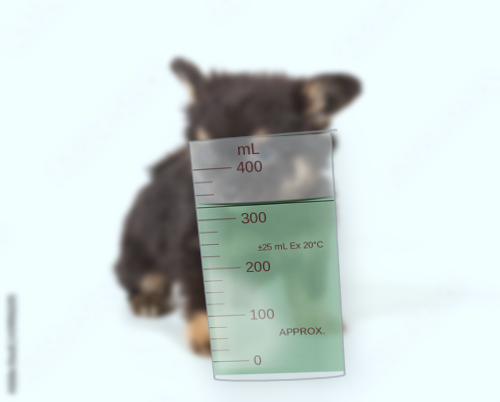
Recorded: 325 (mL)
